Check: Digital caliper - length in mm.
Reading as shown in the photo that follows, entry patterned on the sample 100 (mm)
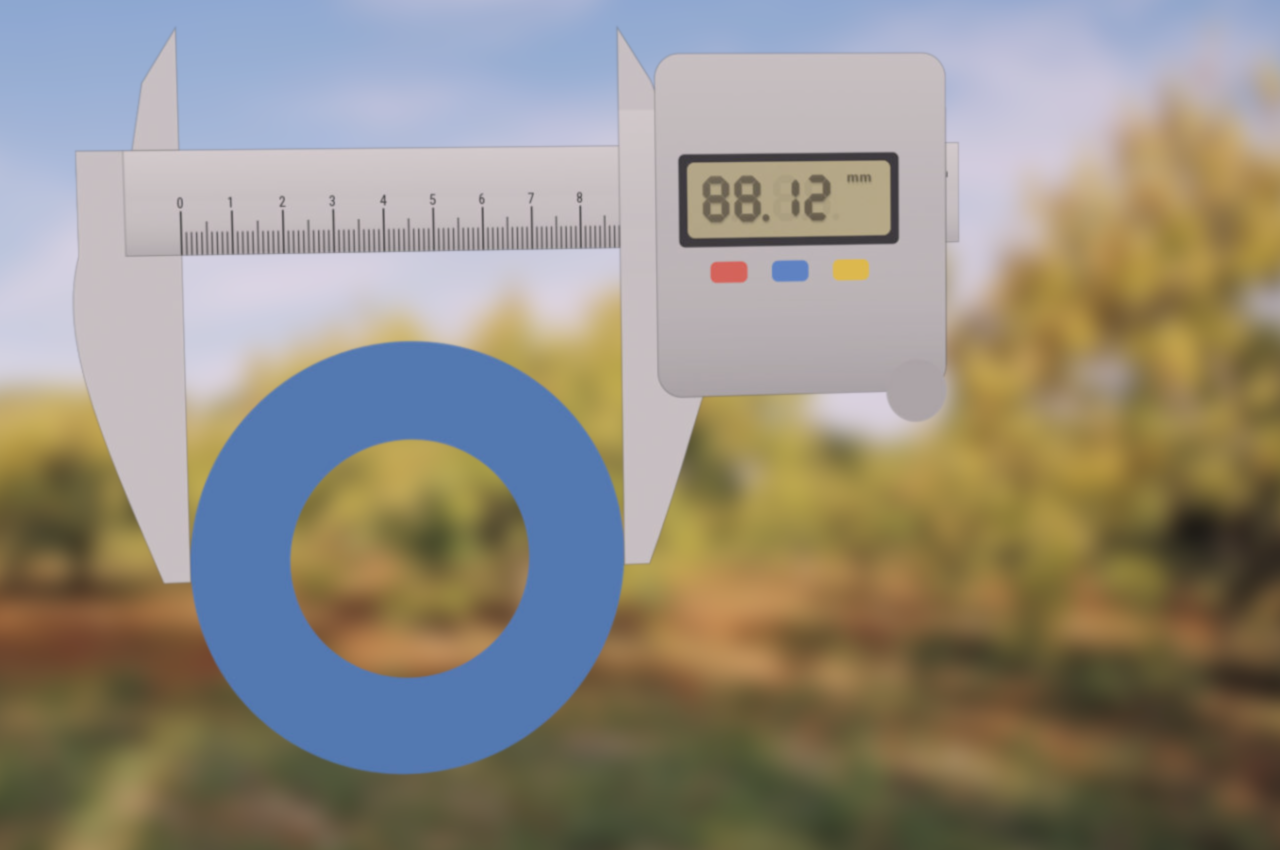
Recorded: 88.12 (mm)
